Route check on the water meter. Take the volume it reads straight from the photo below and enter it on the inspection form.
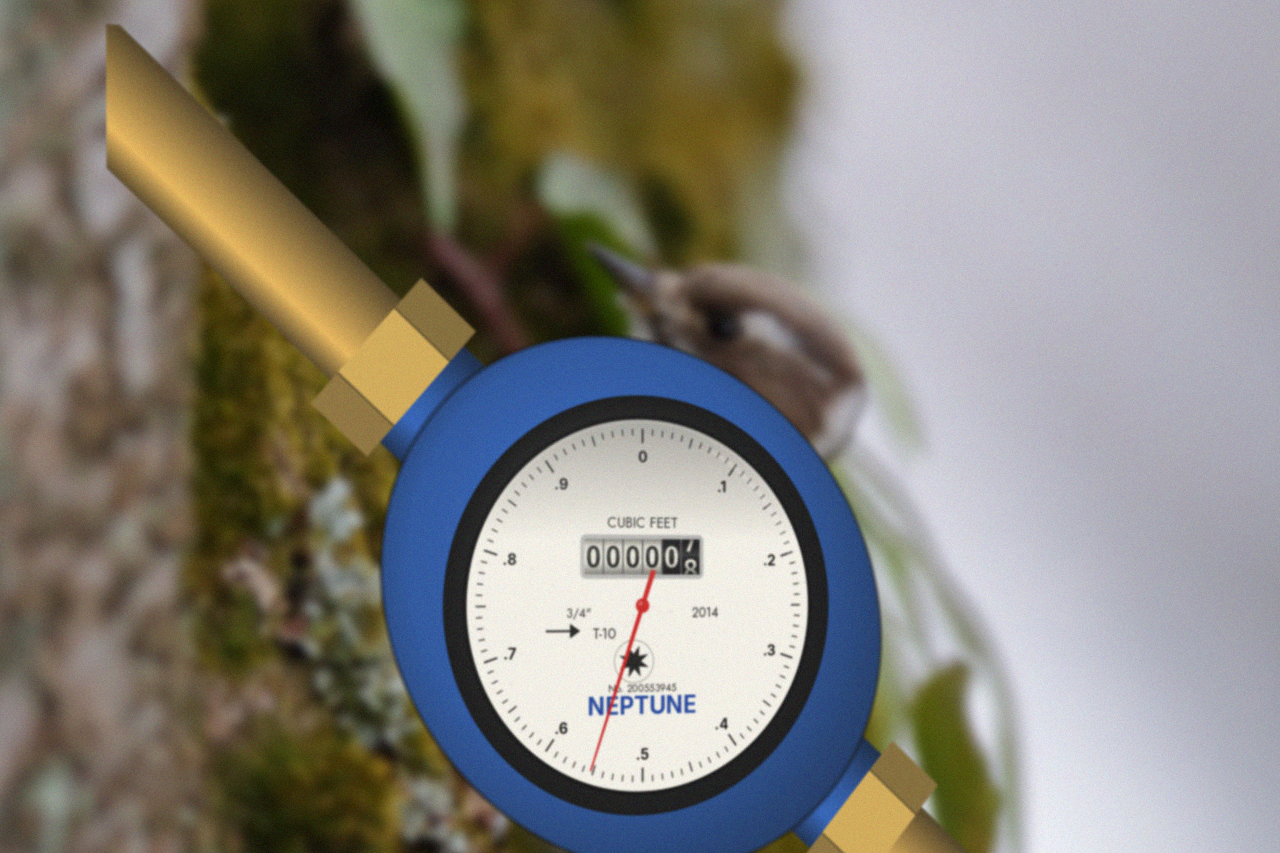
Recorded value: 7.55 ft³
